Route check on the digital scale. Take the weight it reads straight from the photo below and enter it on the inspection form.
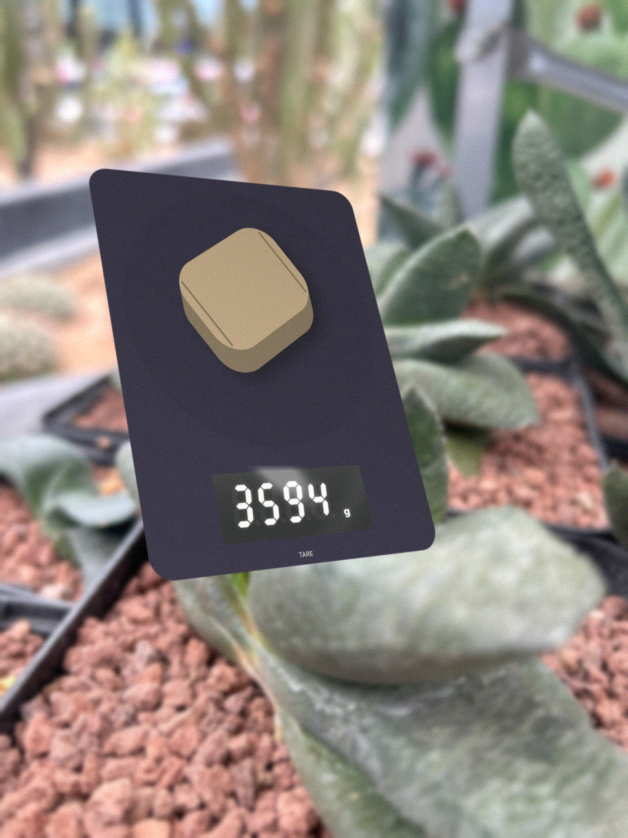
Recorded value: 3594 g
